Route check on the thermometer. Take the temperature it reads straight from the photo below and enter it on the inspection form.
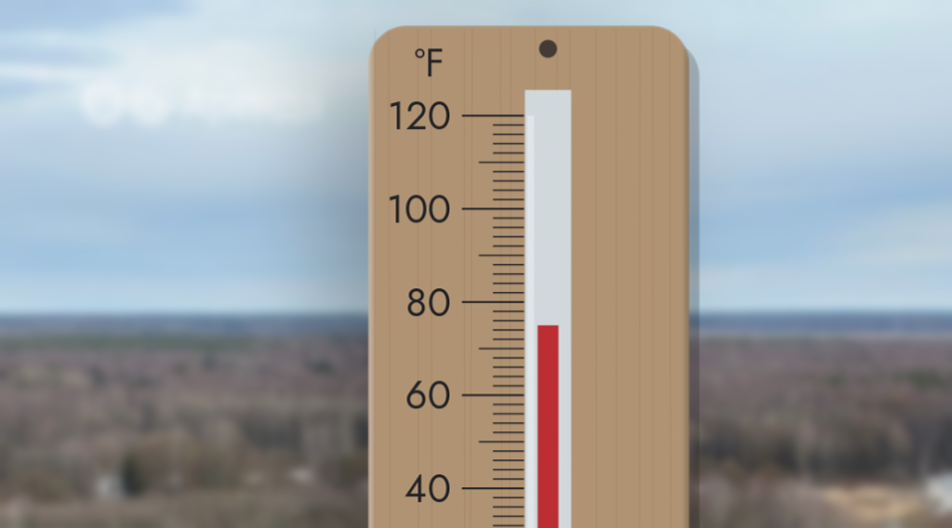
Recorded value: 75 °F
